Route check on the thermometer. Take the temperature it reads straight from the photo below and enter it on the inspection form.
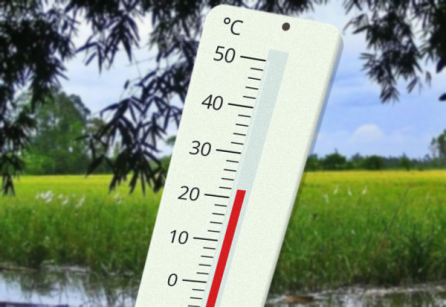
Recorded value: 22 °C
